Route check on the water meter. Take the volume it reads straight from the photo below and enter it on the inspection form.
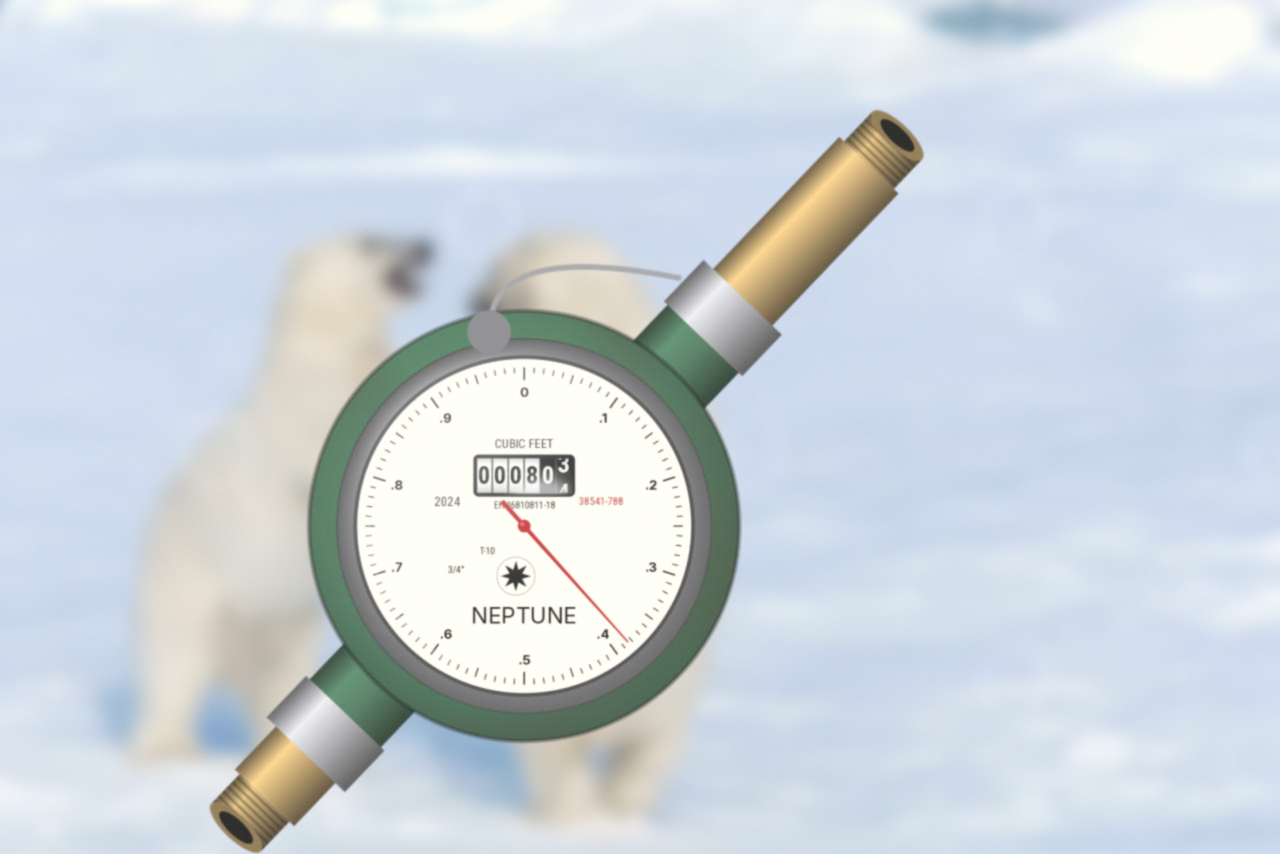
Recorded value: 803.38 ft³
